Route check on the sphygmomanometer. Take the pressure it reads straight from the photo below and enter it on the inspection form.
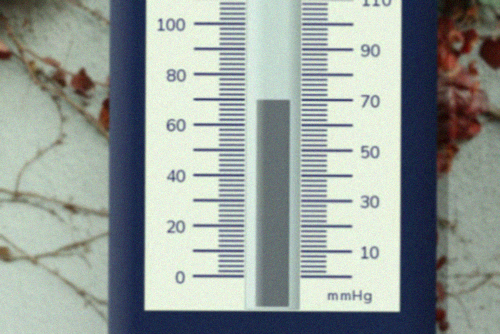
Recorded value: 70 mmHg
